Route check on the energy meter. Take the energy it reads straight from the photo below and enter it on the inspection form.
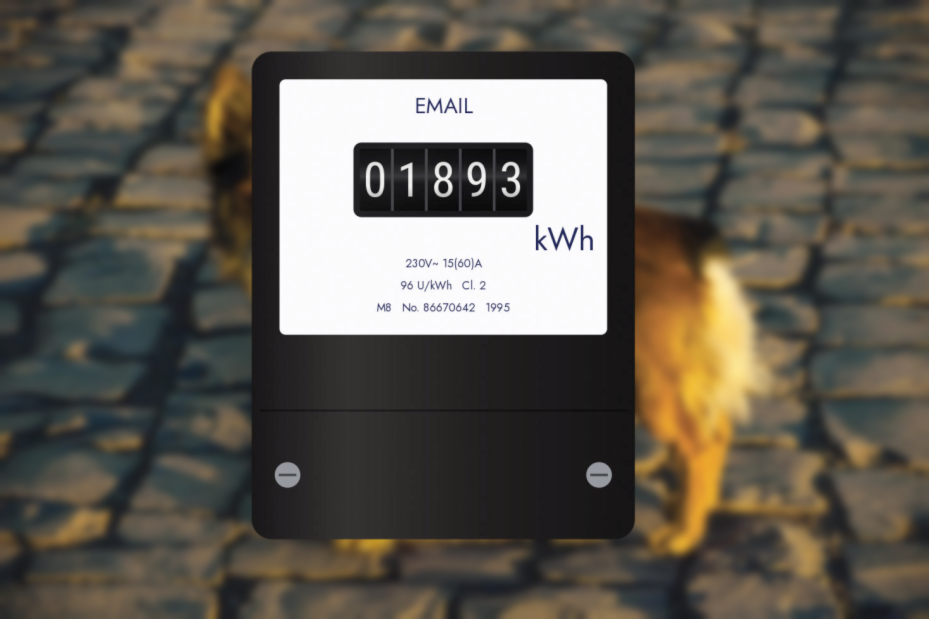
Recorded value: 1893 kWh
